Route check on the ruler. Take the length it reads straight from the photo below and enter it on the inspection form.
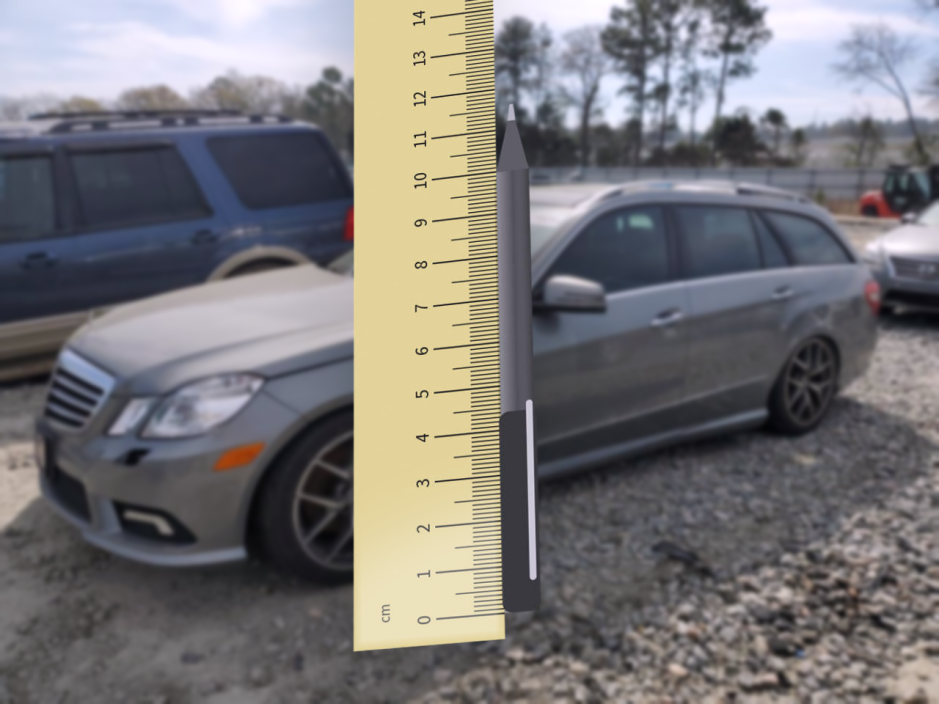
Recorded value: 11.6 cm
